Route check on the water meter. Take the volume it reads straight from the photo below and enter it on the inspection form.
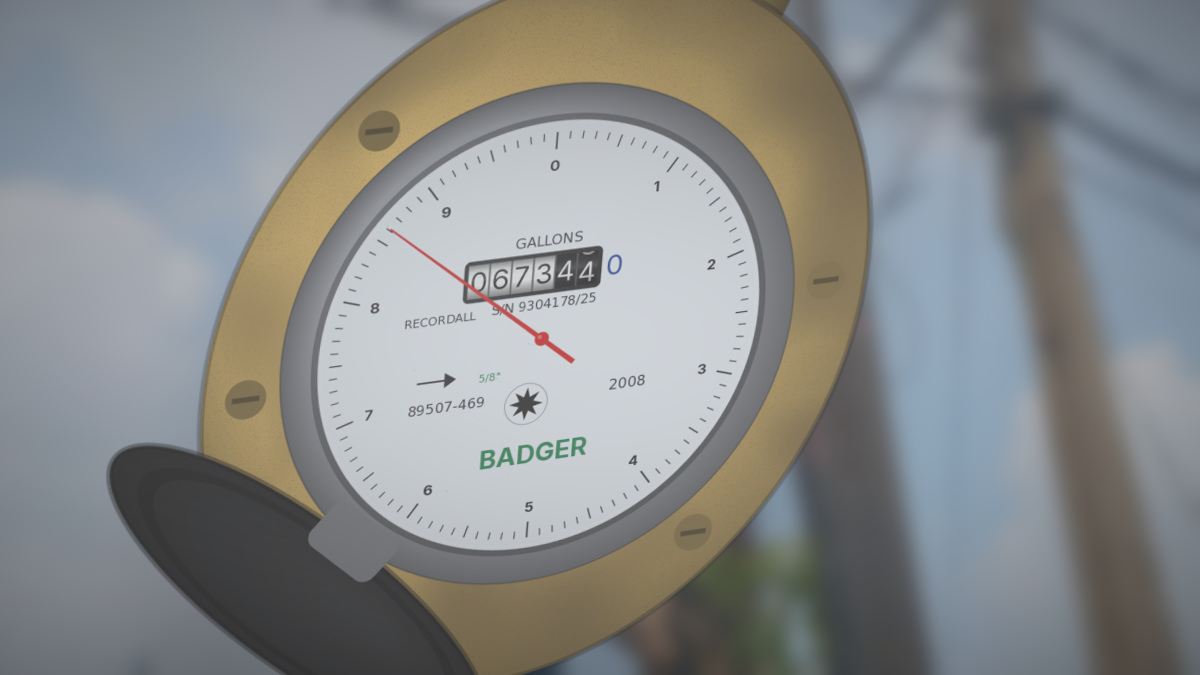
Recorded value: 673438.6 gal
